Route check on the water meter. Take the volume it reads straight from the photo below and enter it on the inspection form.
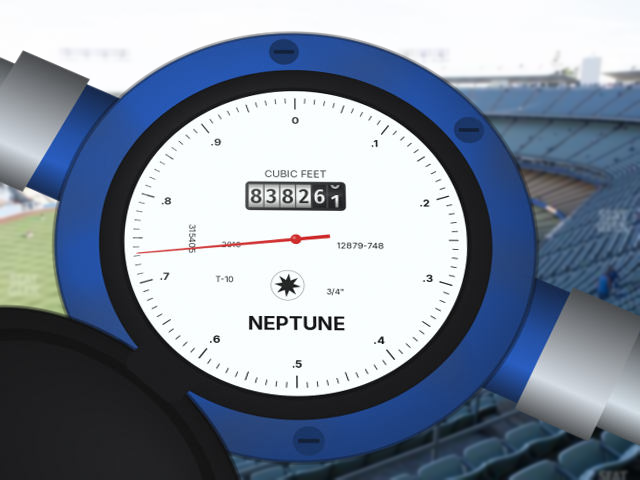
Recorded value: 838260.73 ft³
